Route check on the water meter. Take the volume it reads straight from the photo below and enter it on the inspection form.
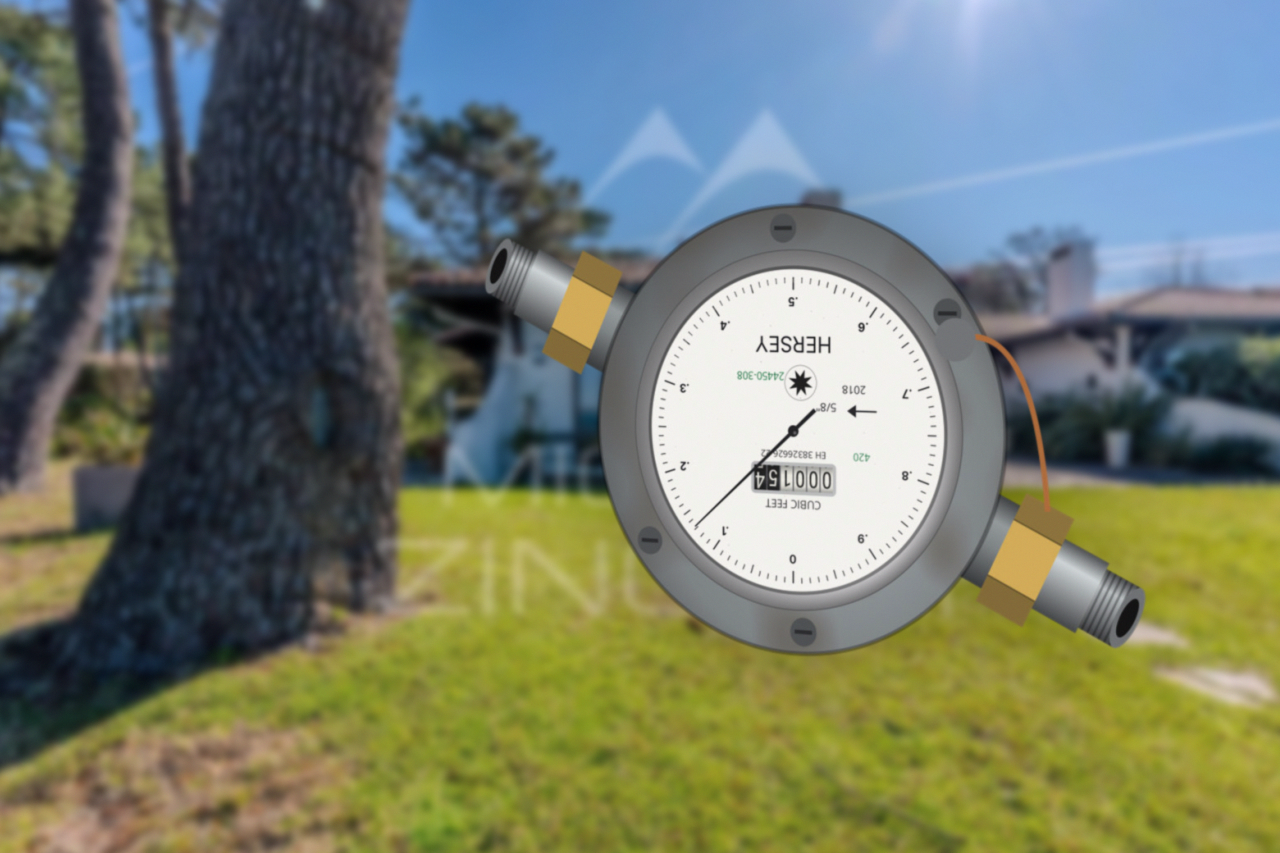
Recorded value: 154.13 ft³
